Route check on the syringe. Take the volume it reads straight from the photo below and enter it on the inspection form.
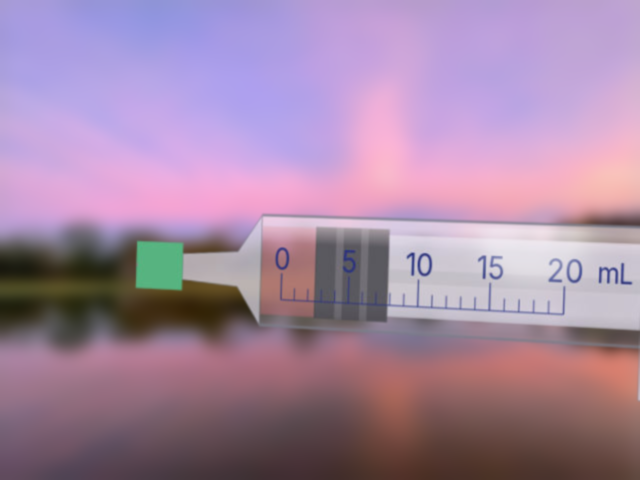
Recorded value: 2.5 mL
